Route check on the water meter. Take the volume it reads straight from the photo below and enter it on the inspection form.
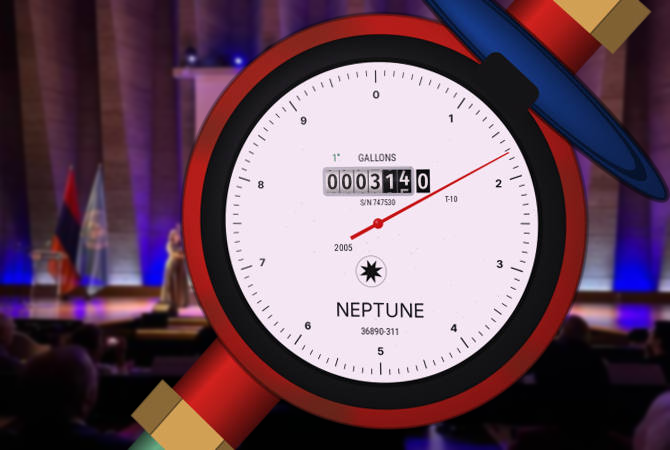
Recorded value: 3141.7 gal
